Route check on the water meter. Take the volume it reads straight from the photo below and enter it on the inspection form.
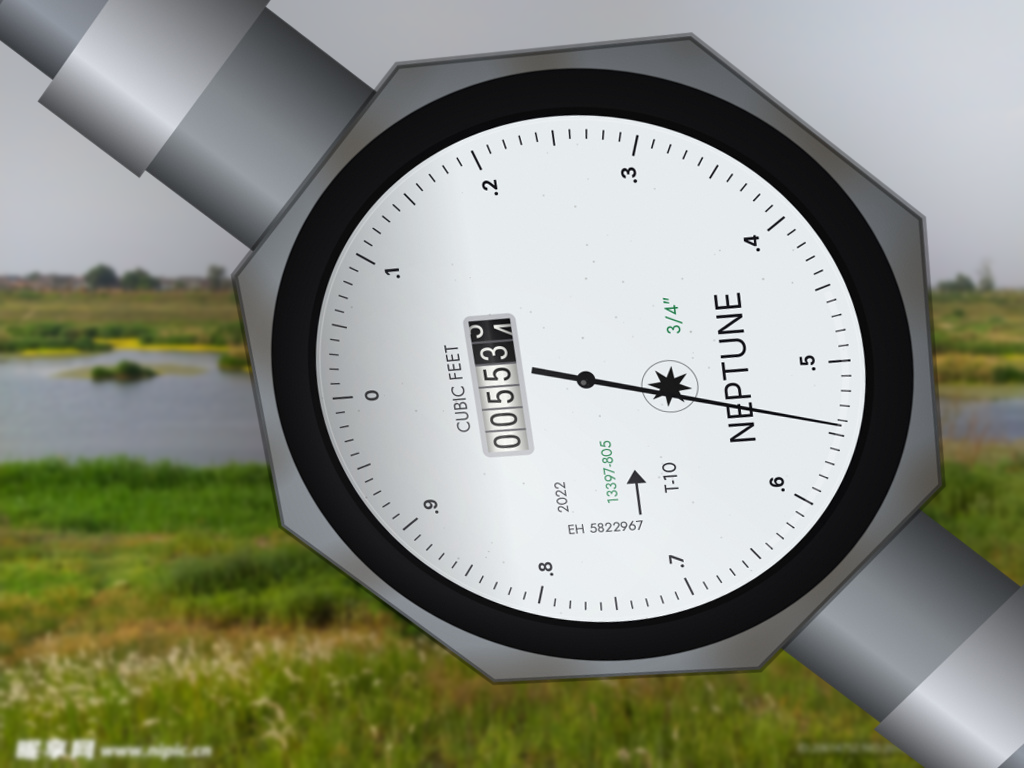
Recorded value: 5533.54 ft³
